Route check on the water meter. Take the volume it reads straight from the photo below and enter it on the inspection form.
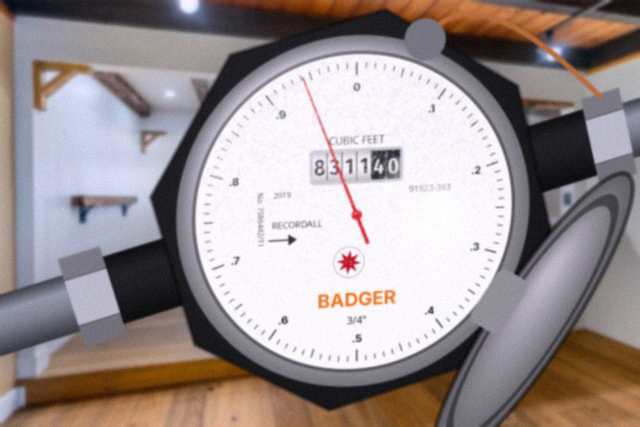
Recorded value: 831139.94 ft³
